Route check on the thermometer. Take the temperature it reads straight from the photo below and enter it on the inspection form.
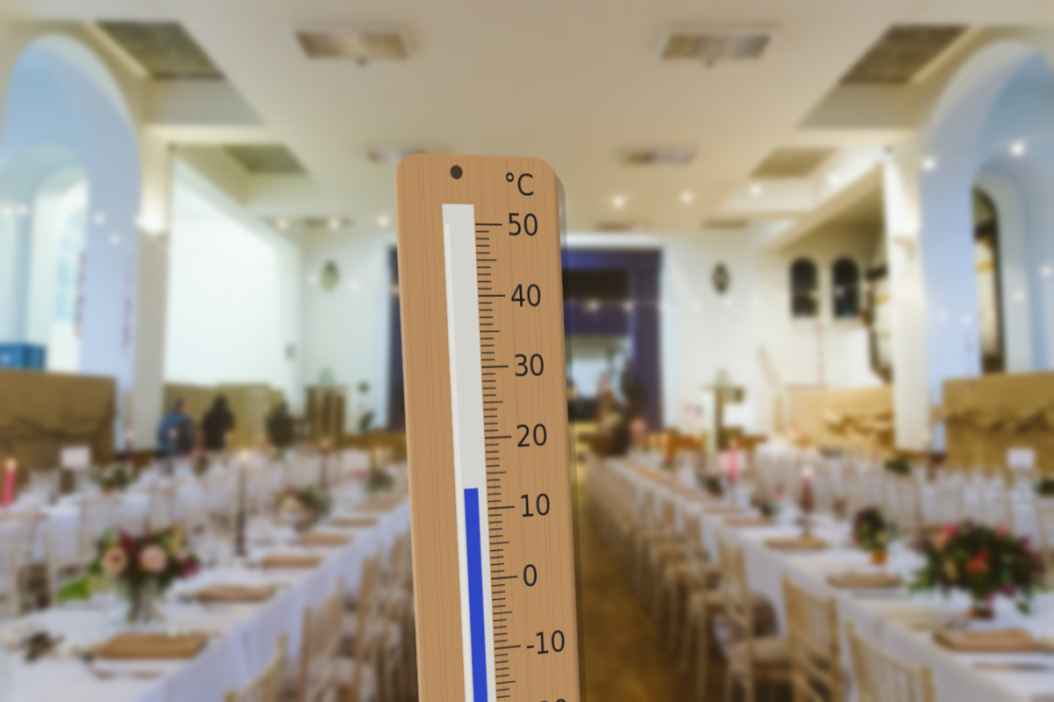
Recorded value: 13 °C
